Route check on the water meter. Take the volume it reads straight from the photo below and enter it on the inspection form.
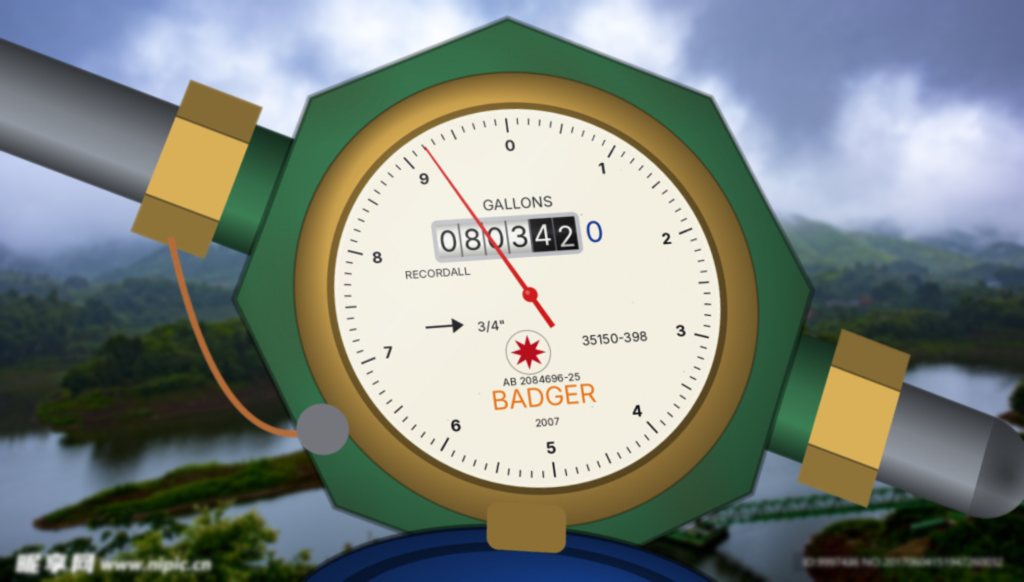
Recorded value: 803419.2 gal
